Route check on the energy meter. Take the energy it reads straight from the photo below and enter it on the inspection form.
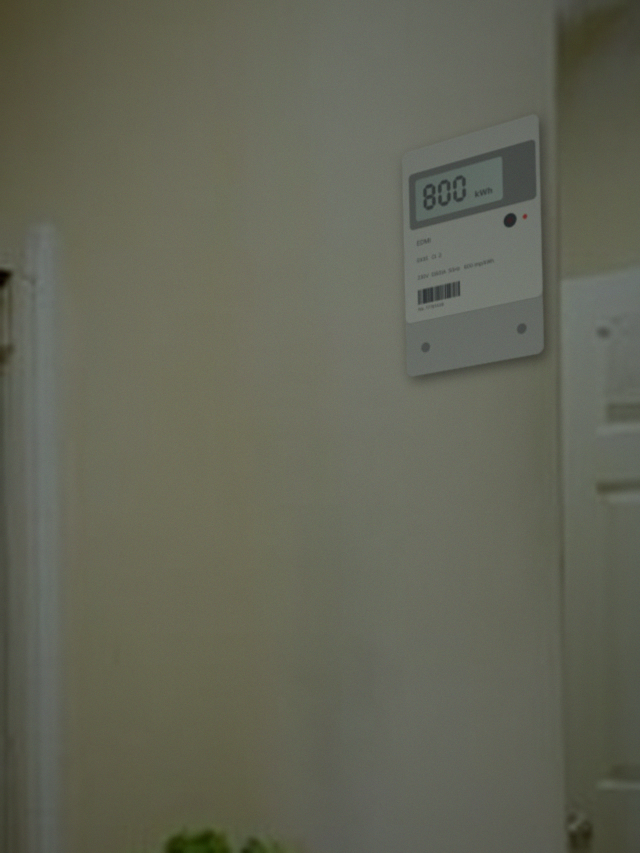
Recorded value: 800 kWh
